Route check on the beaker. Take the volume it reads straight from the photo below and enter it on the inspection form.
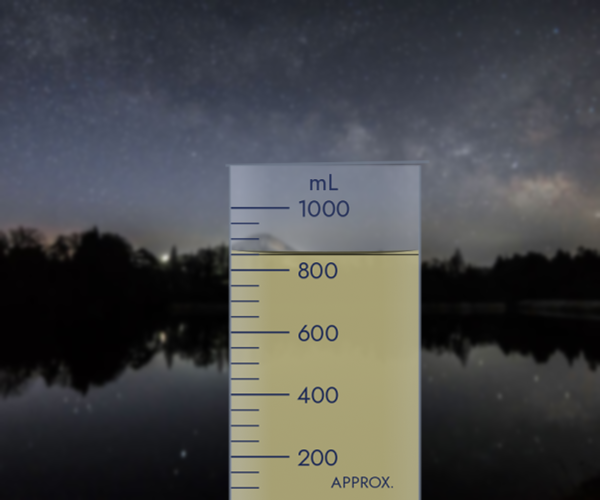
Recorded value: 850 mL
